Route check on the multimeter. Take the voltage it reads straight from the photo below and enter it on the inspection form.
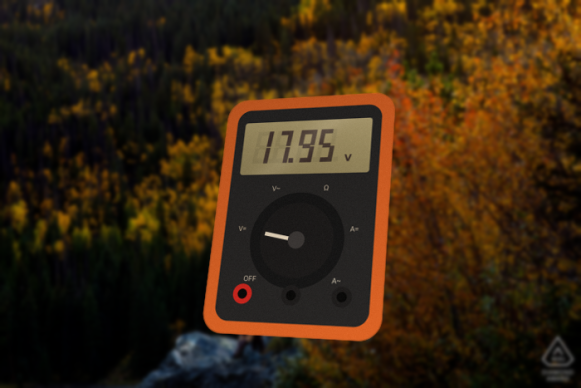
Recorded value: 17.95 V
